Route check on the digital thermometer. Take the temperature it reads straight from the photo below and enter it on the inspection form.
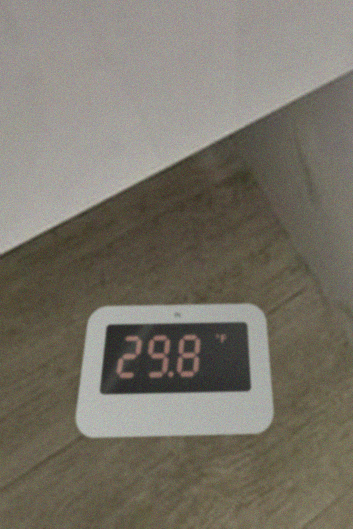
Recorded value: 29.8 °F
